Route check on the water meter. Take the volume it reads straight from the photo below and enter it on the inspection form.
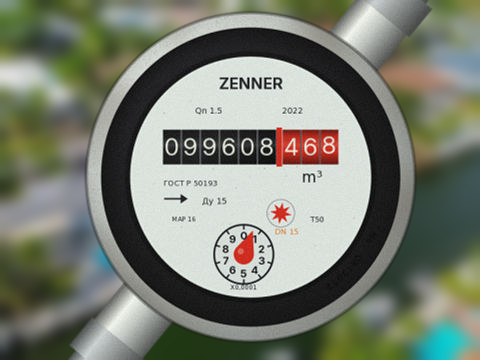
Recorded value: 99608.4680 m³
